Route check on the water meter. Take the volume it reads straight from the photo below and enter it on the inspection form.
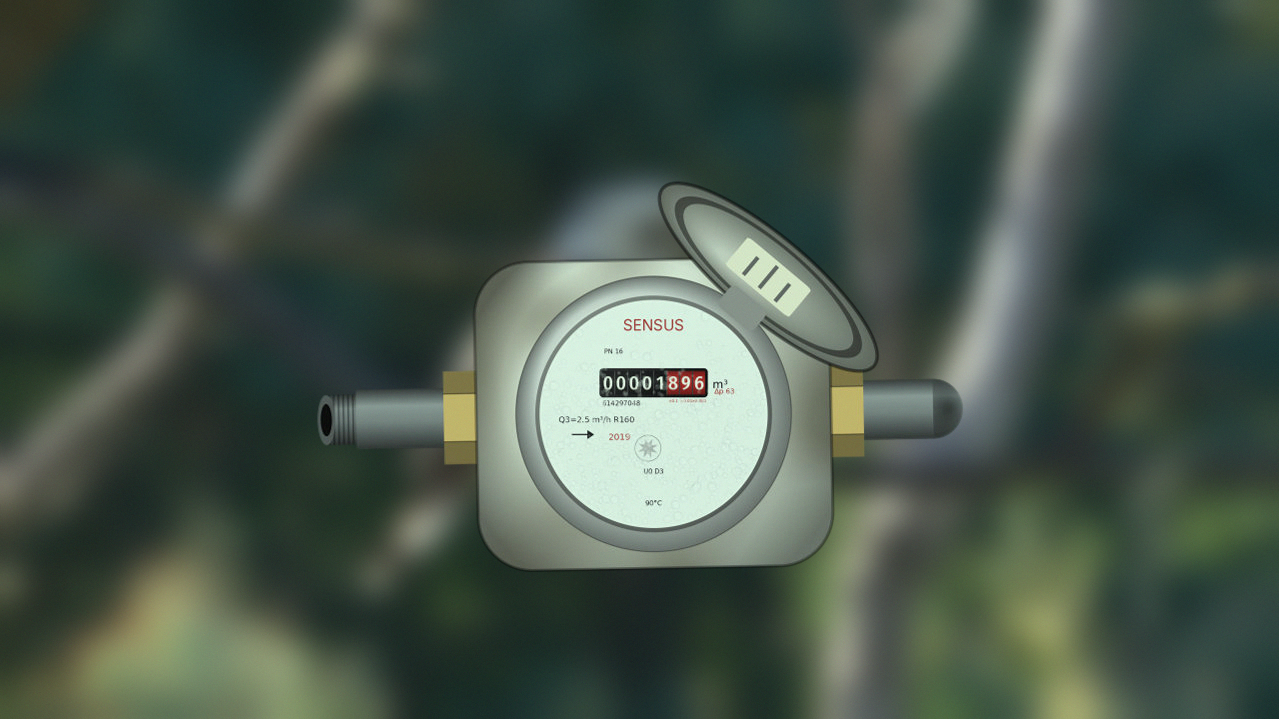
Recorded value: 1.896 m³
